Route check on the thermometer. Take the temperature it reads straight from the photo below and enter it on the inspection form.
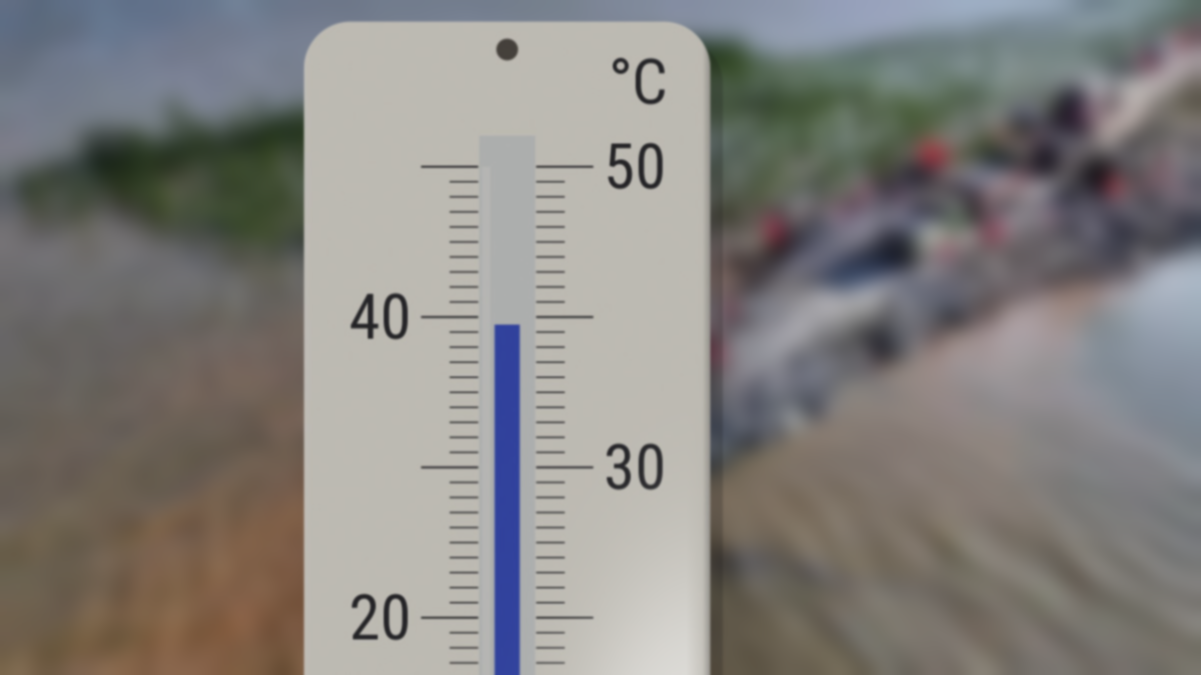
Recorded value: 39.5 °C
